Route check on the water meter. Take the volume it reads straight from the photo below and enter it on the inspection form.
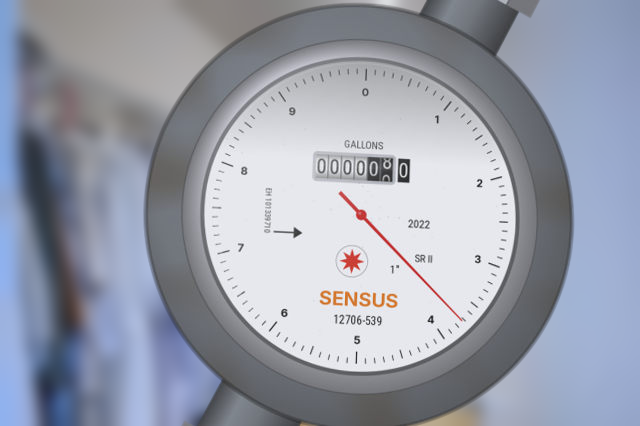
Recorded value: 83.7 gal
